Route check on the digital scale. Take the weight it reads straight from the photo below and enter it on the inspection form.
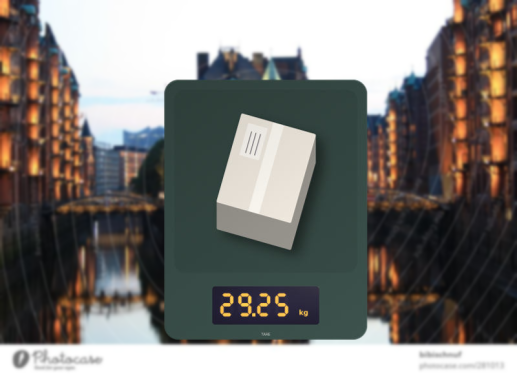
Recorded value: 29.25 kg
